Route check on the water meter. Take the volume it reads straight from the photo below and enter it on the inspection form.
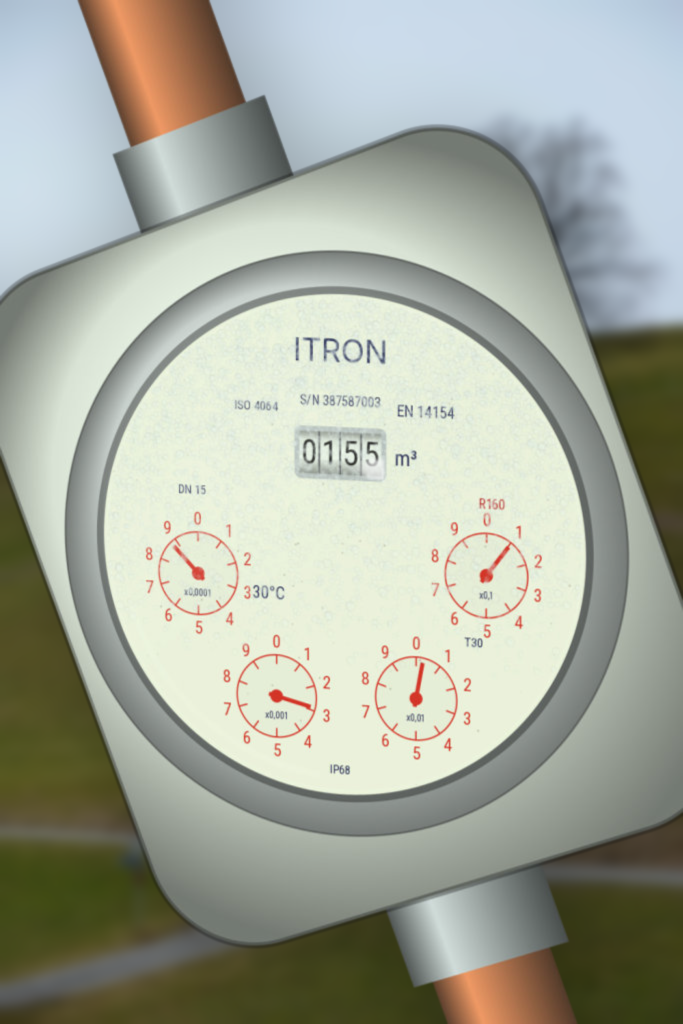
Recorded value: 155.1028 m³
